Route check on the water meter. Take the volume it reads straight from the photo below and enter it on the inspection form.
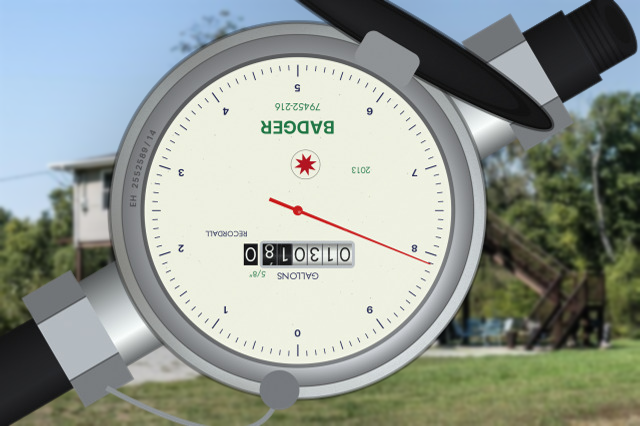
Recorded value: 130178.1 gal
